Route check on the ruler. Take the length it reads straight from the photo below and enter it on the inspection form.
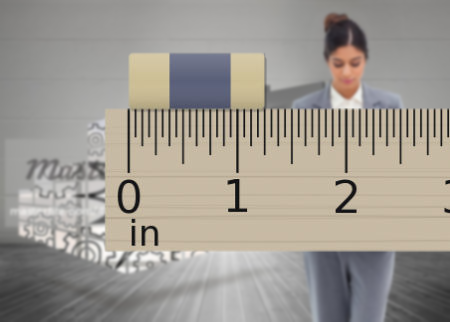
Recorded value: 1.25 in
